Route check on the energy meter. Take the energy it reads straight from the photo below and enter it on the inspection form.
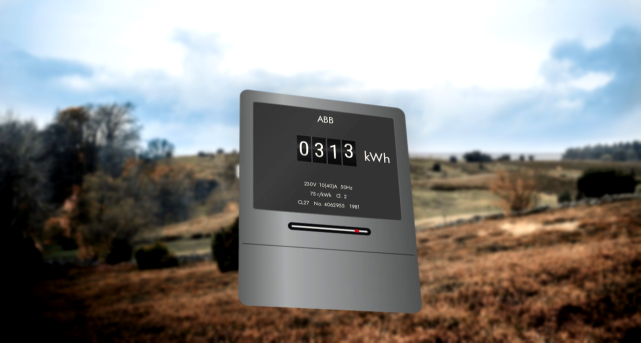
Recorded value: 313 kWh
